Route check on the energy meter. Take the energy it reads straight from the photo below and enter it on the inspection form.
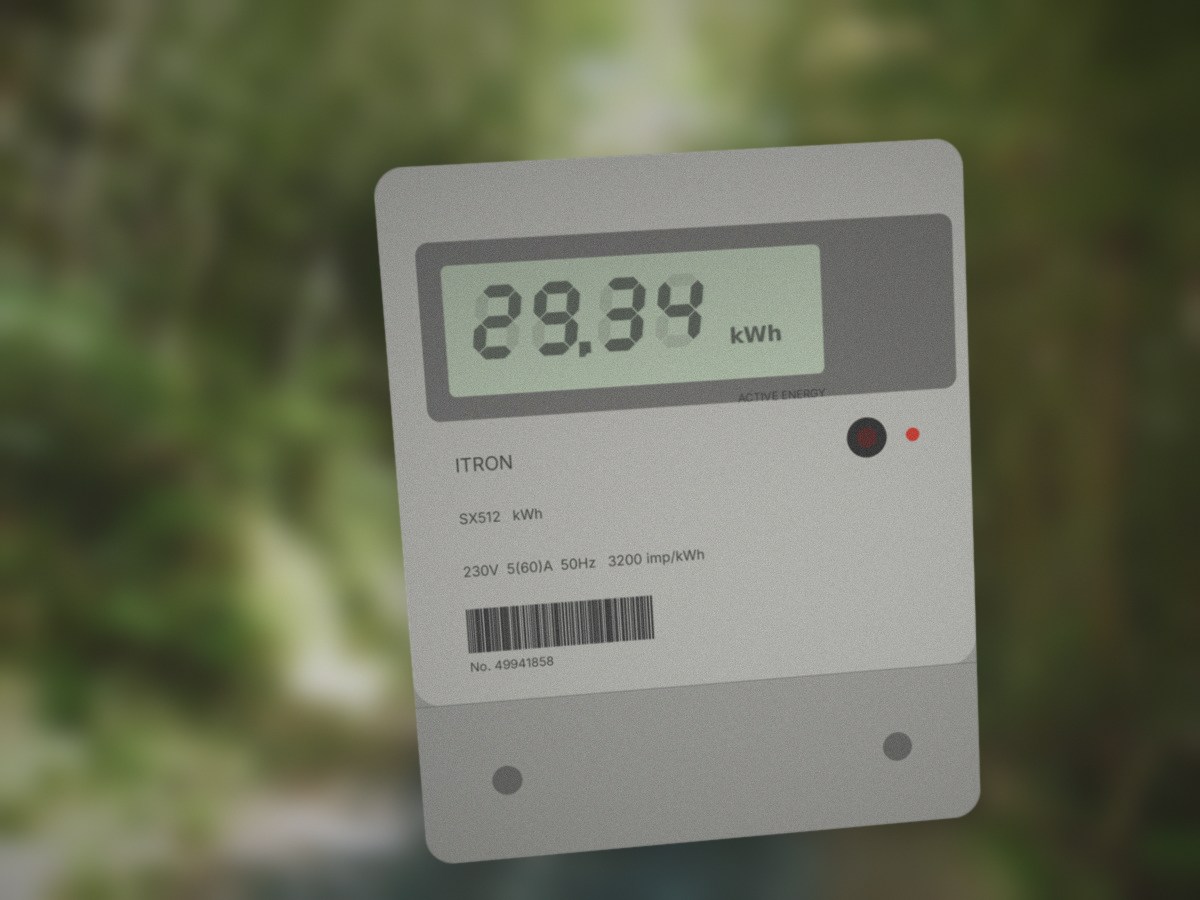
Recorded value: 29.34 kWh
